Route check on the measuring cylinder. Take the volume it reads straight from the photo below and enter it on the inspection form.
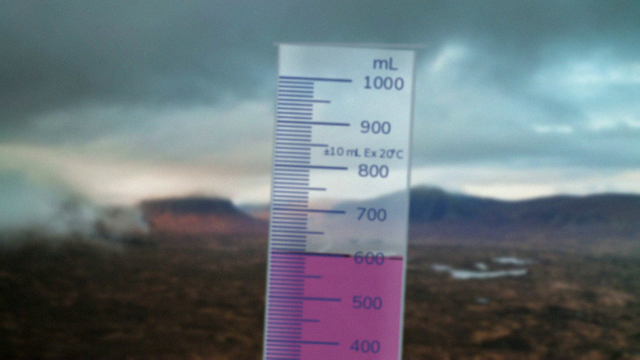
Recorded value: 600 mL
